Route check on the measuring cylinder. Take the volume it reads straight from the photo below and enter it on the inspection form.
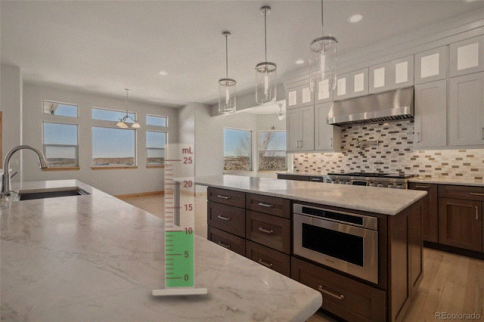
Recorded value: 10 mL
